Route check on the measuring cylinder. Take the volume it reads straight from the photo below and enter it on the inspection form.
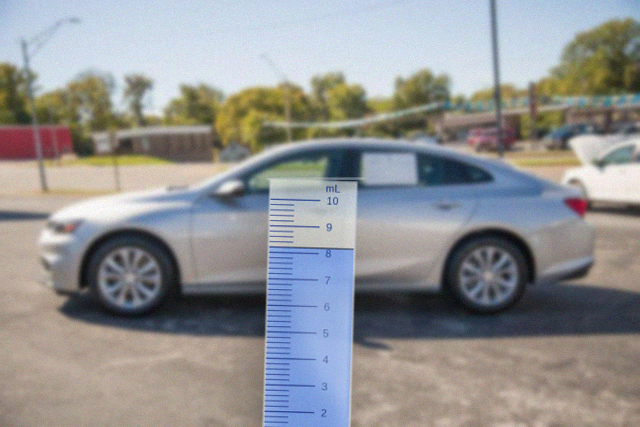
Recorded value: 8.2 mL
